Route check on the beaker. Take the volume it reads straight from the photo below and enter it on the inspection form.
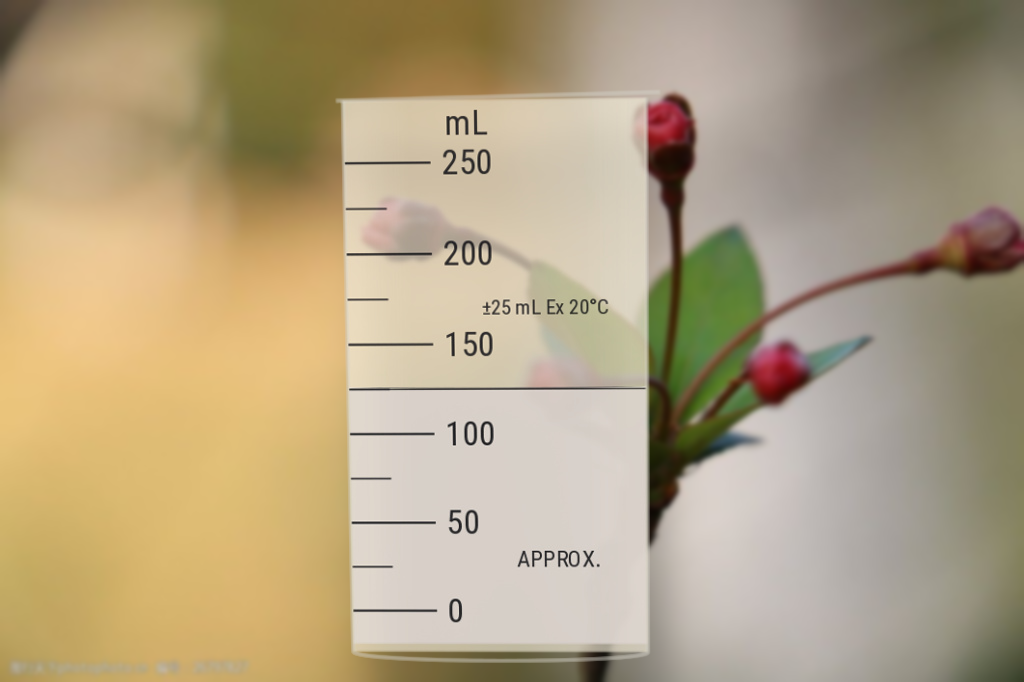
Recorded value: 125 mL
